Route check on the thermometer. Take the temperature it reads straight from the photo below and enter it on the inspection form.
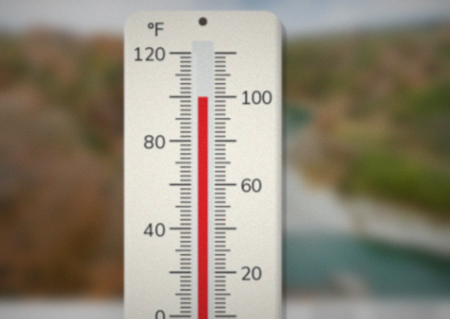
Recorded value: 100 °F
